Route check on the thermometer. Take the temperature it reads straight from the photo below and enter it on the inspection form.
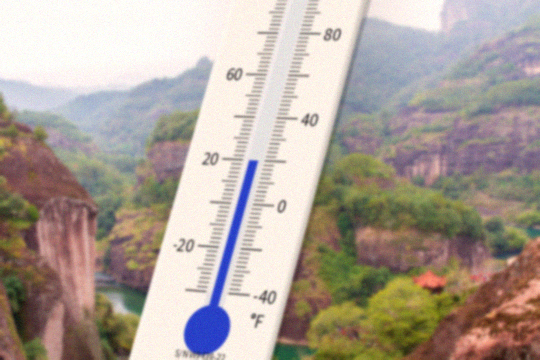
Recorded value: 20 °F
